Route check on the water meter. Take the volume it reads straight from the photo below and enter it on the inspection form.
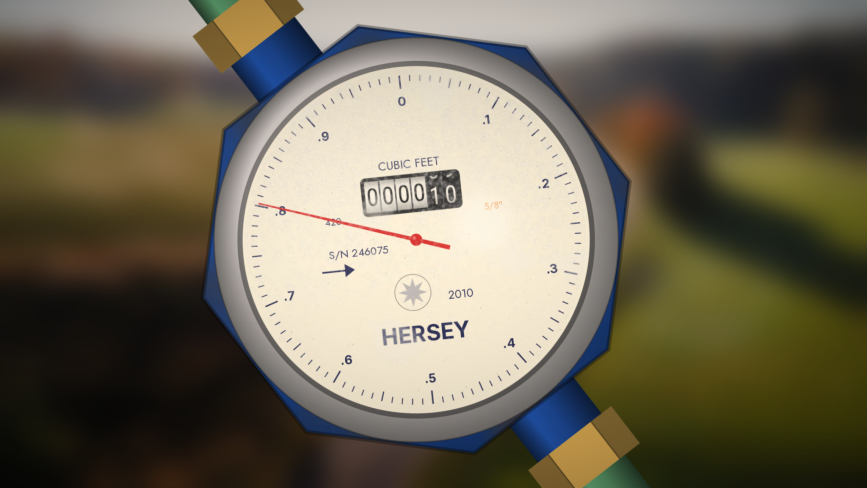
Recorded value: 9.80 ft³
